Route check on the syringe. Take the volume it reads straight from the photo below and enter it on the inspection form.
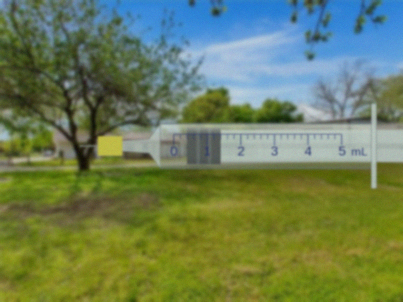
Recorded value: 0.4 mL
